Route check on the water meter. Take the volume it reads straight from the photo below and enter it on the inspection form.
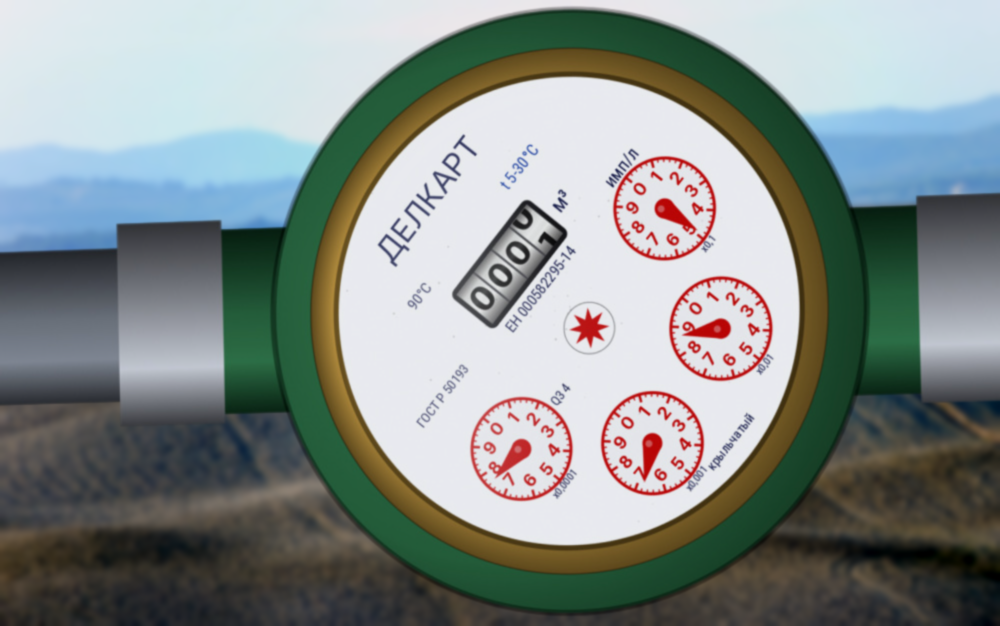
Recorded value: 0.4867 m³
